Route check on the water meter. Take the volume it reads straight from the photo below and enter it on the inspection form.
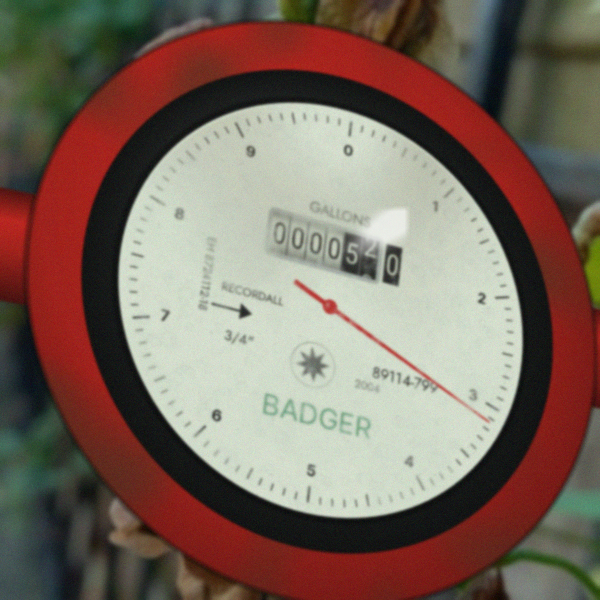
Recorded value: 523.1 gal
